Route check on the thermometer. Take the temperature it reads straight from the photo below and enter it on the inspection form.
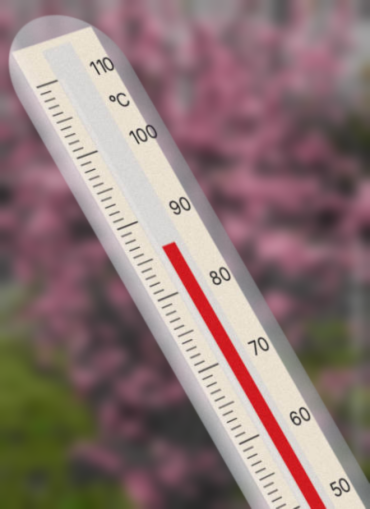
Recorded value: 86 °C
